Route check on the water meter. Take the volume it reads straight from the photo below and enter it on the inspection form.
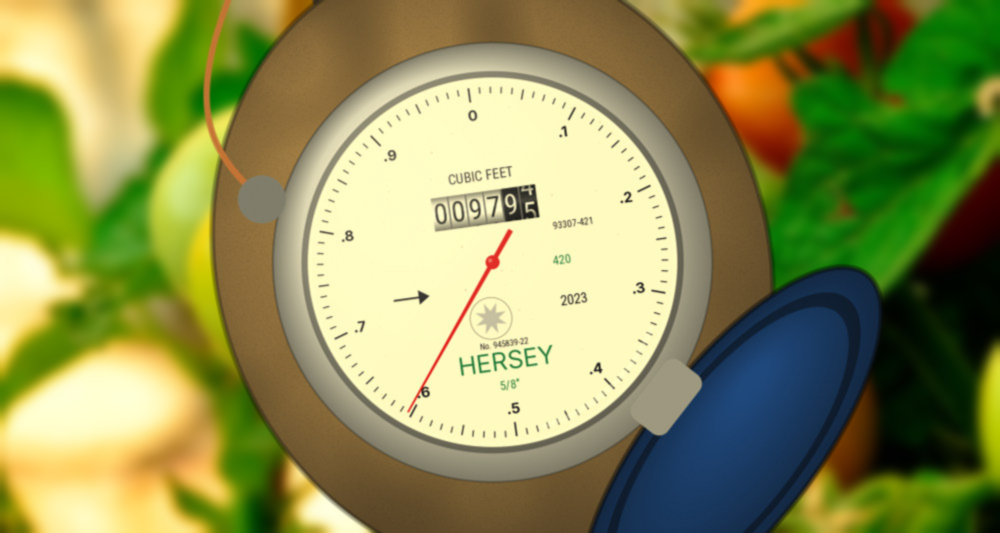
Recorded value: 9794.60 ft³
